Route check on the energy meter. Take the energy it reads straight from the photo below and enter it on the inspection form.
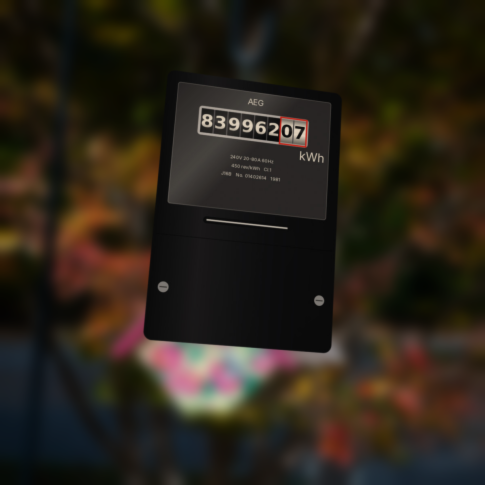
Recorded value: 839962.07 kWh
